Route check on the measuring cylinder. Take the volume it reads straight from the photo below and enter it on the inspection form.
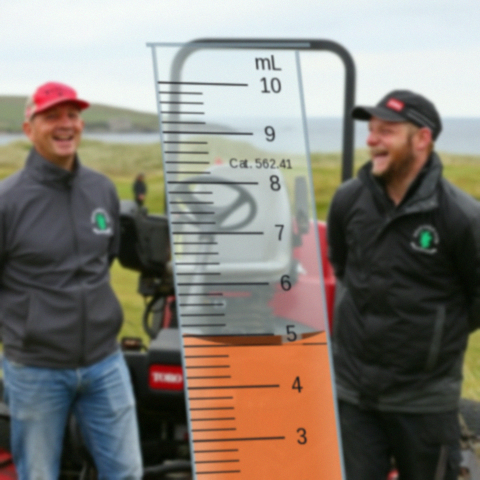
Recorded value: 4.8 mL
